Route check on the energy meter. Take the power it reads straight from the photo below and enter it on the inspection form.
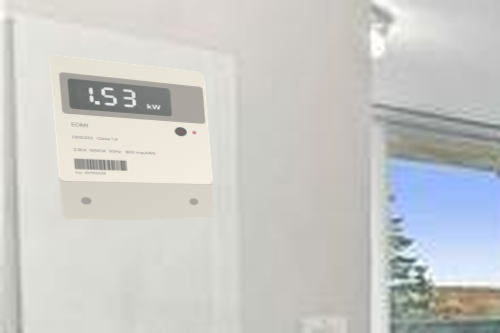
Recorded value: 1.53 kW
